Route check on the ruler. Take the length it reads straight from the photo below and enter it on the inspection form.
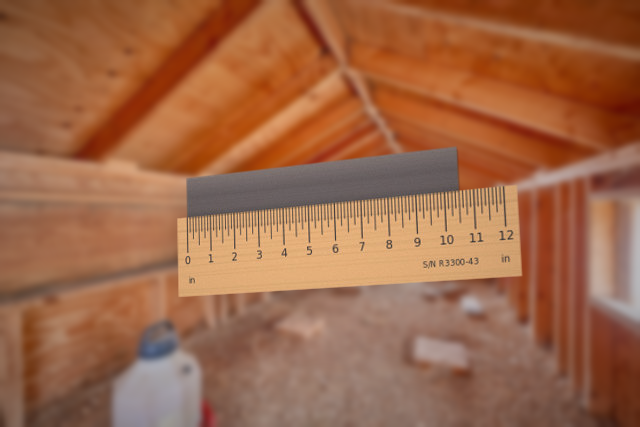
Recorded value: 10.5 in
